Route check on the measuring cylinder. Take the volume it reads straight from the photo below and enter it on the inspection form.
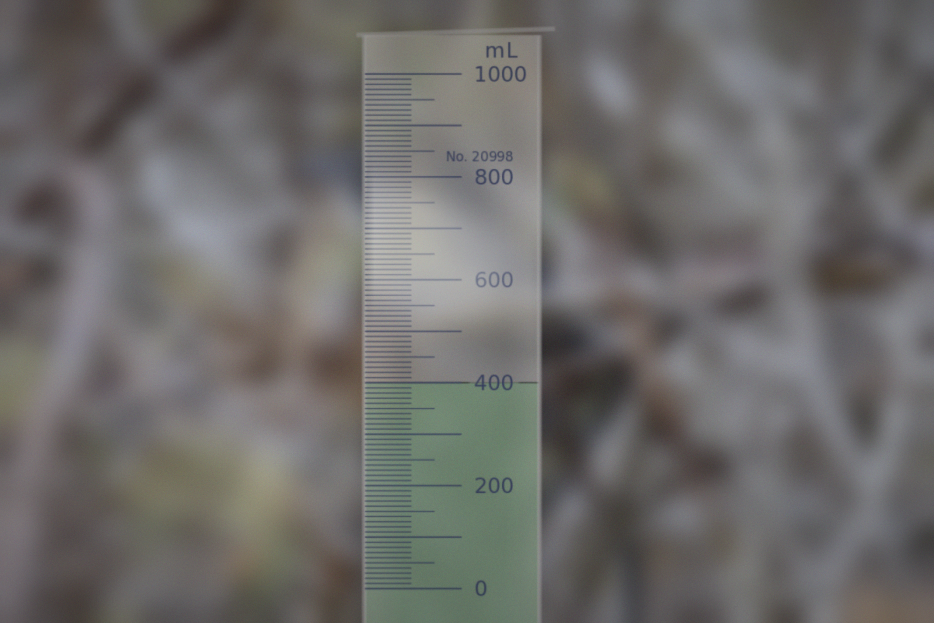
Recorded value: 400 mL
